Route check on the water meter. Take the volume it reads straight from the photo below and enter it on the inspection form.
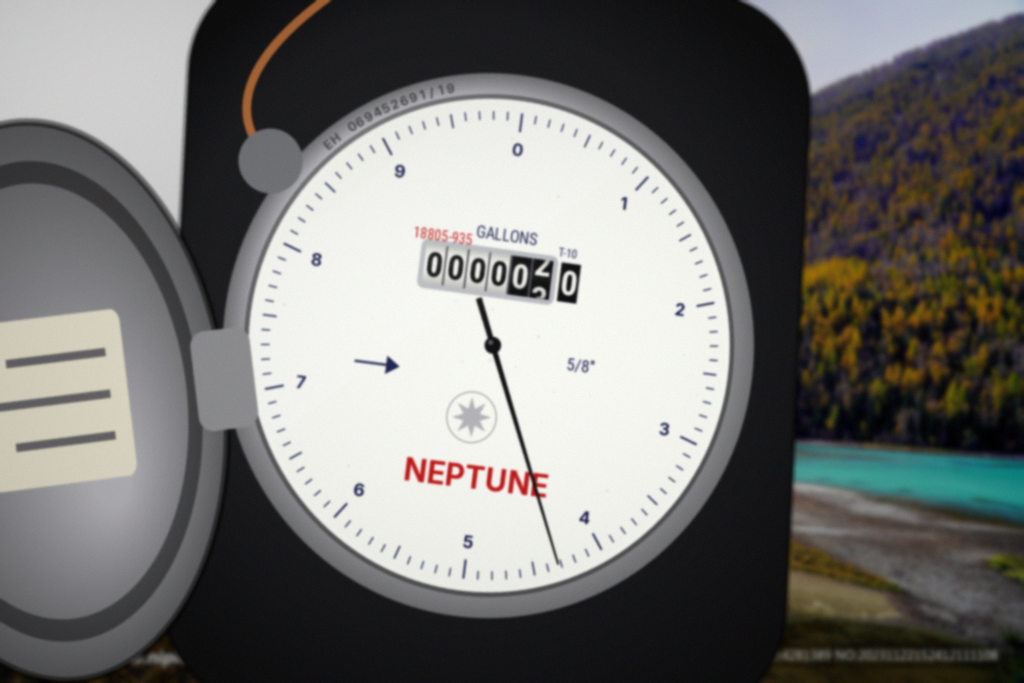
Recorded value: 24.3 gal
